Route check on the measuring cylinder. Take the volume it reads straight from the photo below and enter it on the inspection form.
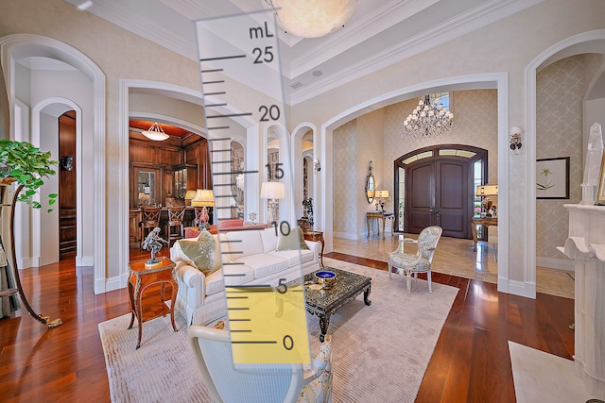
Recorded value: 4.5 mL
